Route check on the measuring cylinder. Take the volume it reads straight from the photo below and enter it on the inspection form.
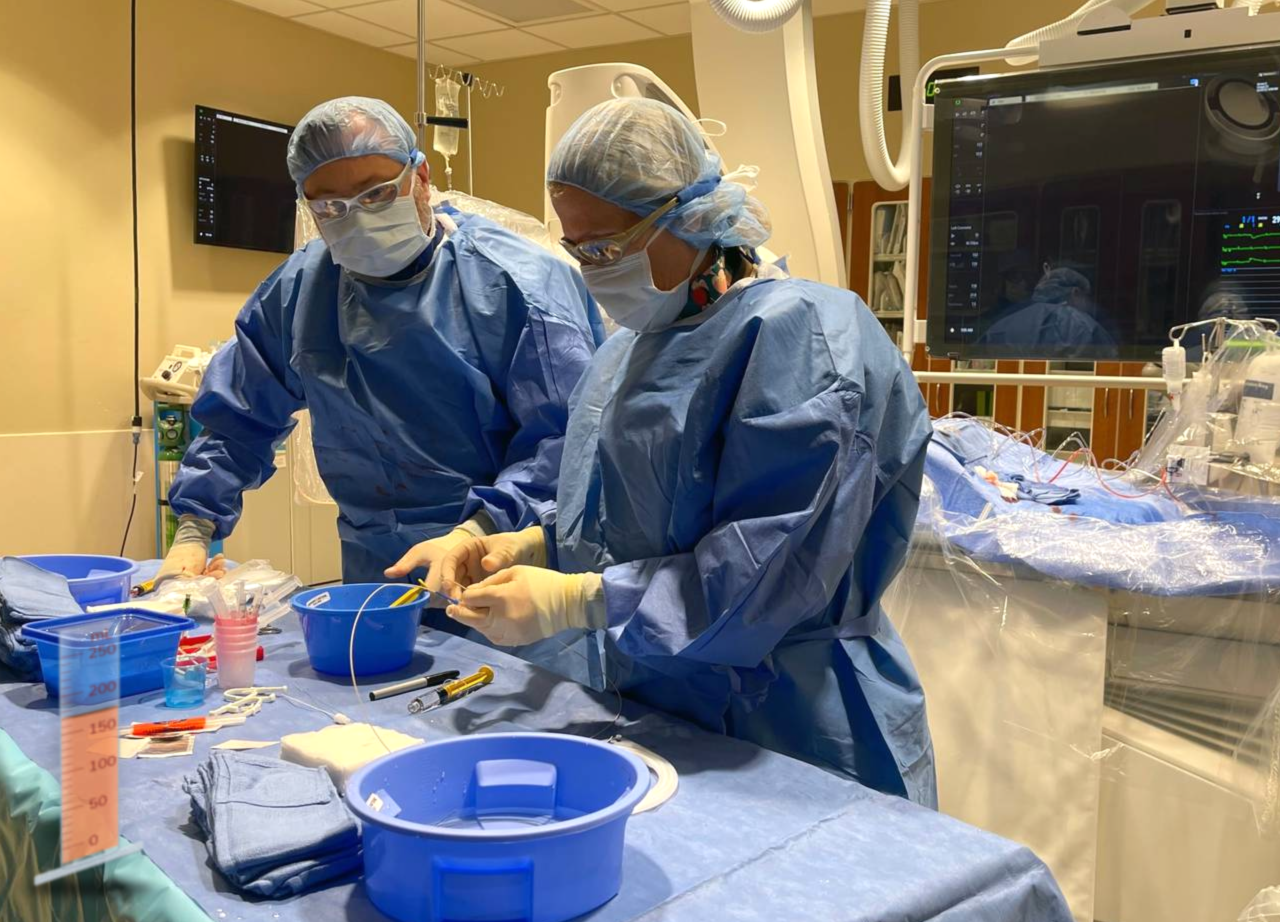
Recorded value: 170 mL
